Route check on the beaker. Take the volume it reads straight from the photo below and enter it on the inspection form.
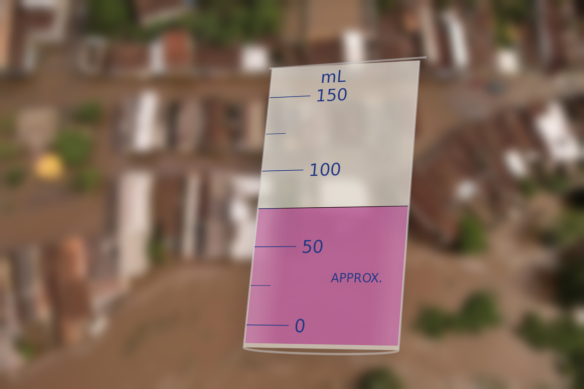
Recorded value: 75 mL
